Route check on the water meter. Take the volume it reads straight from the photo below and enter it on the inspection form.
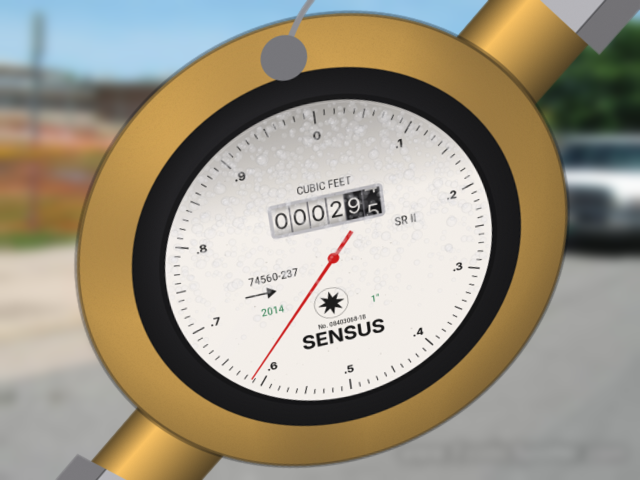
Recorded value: 294.61 ft³
